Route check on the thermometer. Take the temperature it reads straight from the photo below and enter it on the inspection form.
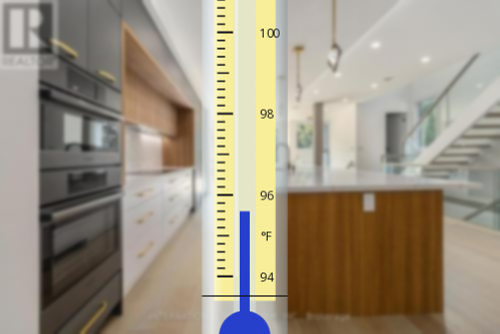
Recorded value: 95.6 °F
